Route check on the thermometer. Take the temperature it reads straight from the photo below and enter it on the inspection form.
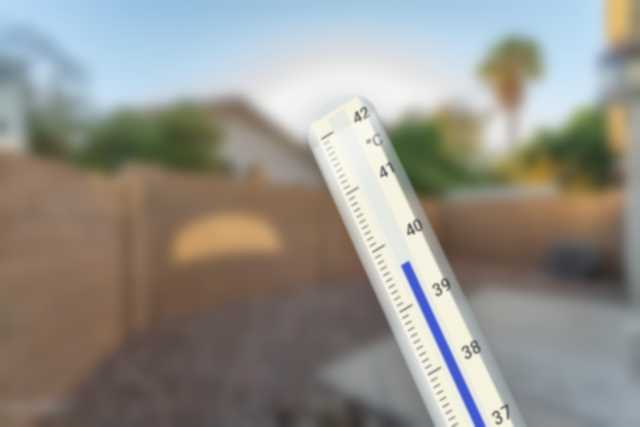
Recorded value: 39.6 °C
